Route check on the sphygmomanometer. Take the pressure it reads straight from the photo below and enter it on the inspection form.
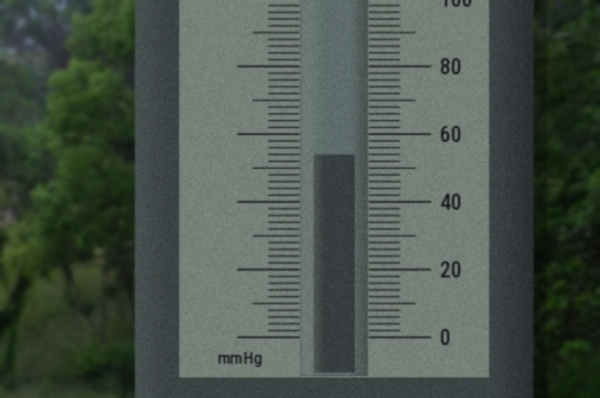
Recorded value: 54 mmHg
